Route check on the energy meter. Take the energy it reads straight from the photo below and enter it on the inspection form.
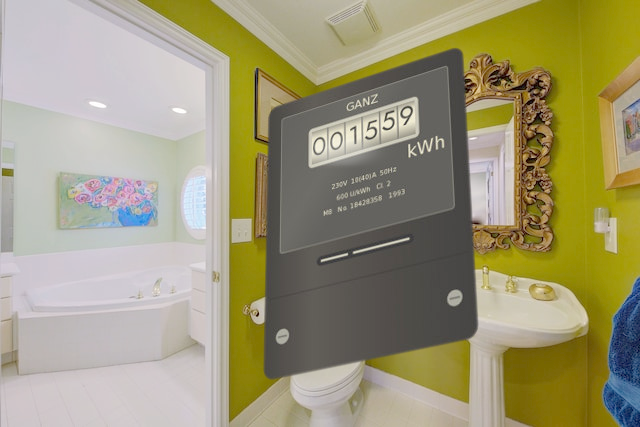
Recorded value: 1559 kWh
